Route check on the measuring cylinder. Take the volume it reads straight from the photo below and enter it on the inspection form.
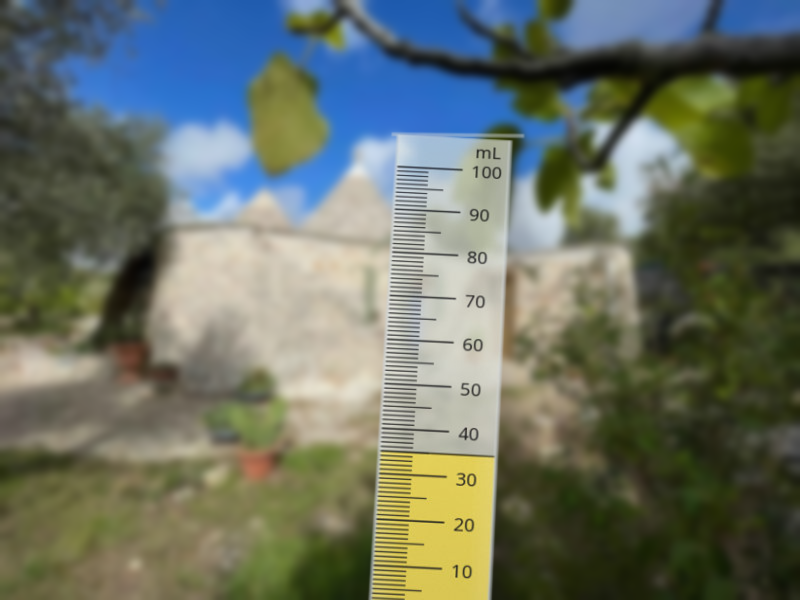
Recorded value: 35 mL
